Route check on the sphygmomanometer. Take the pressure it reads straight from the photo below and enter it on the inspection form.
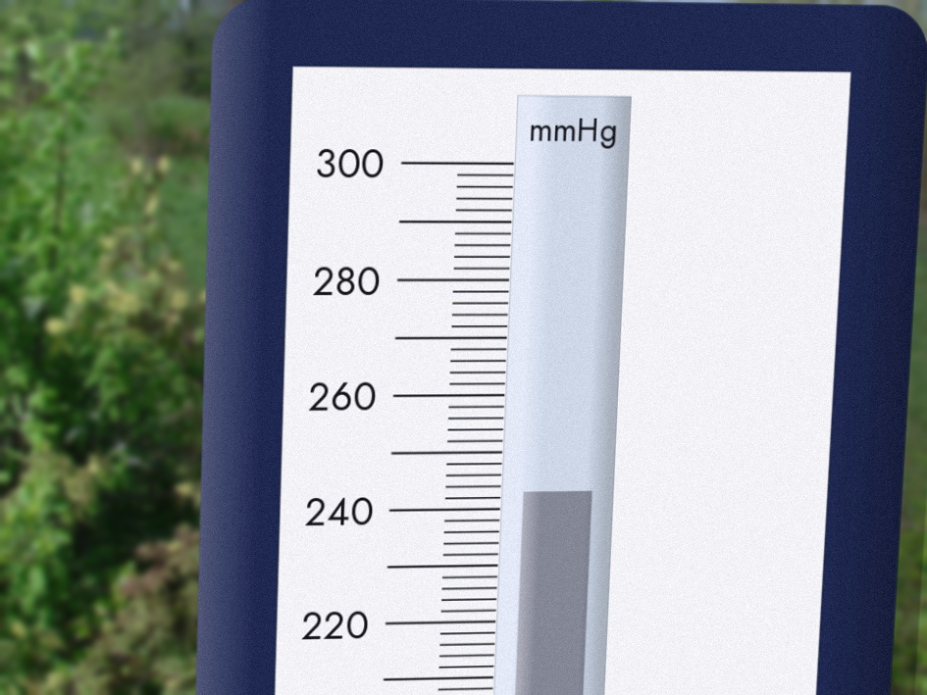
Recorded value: 243 mmHg
